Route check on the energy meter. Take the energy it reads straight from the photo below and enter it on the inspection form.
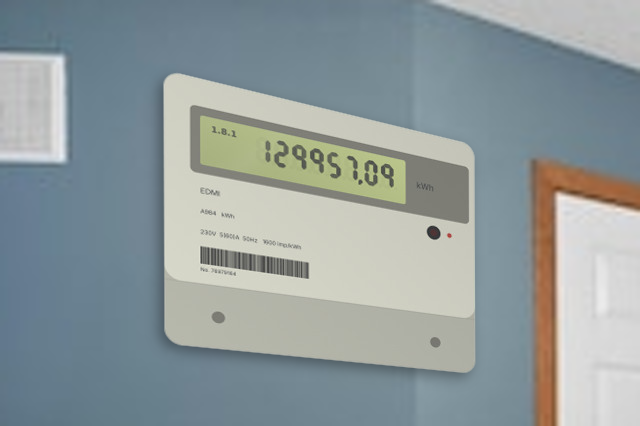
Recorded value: 129957.09 kWh
